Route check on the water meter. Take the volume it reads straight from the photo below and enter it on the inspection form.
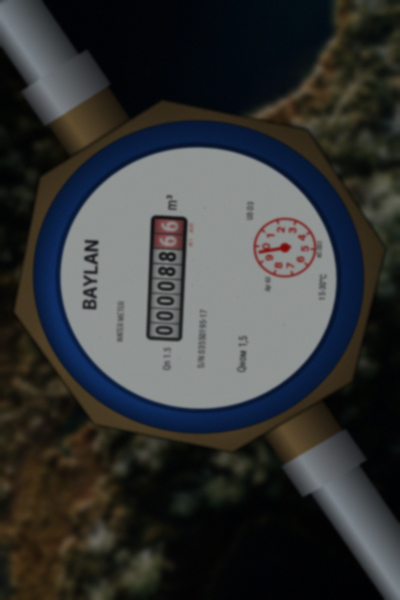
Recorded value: 88.659 m³
